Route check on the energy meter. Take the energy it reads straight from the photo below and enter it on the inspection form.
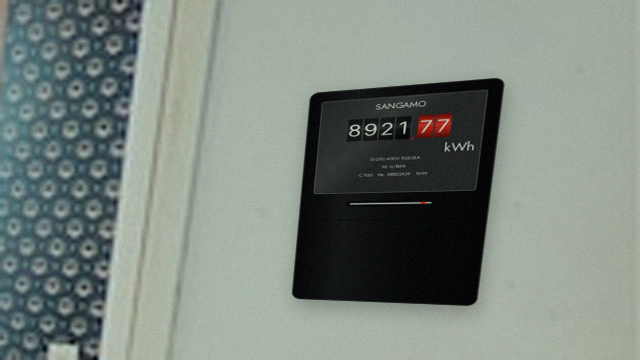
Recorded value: 8921.77 kWh
